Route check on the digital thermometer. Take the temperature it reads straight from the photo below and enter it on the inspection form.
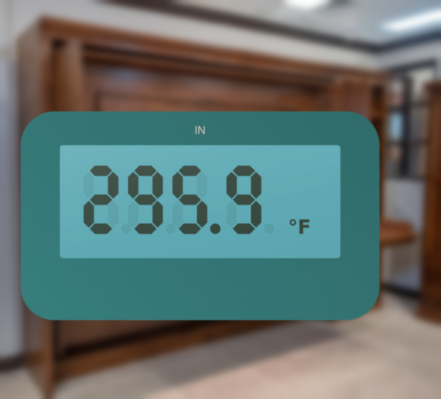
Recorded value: 295.9 °F
